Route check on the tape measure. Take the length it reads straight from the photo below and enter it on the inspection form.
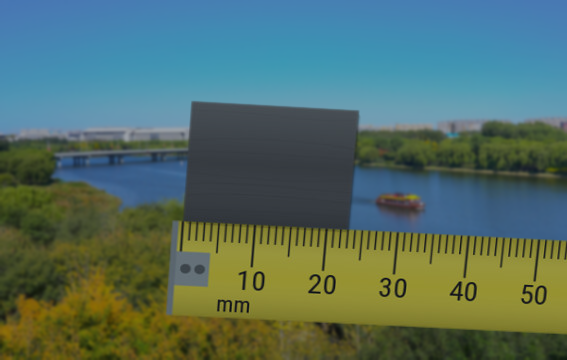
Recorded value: 23 mm
